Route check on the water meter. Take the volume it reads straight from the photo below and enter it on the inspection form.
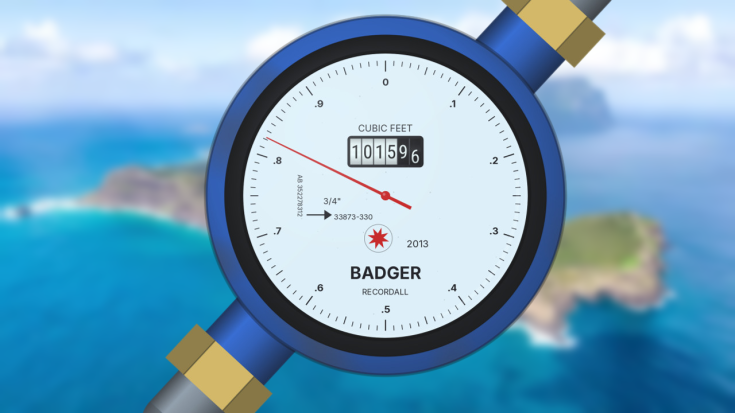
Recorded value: 101595.82 ft³
